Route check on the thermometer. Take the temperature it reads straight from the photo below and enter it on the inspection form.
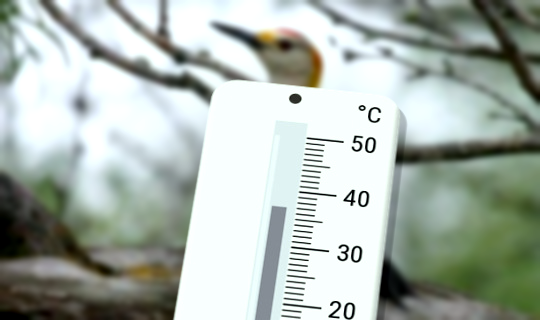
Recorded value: 37 °C
